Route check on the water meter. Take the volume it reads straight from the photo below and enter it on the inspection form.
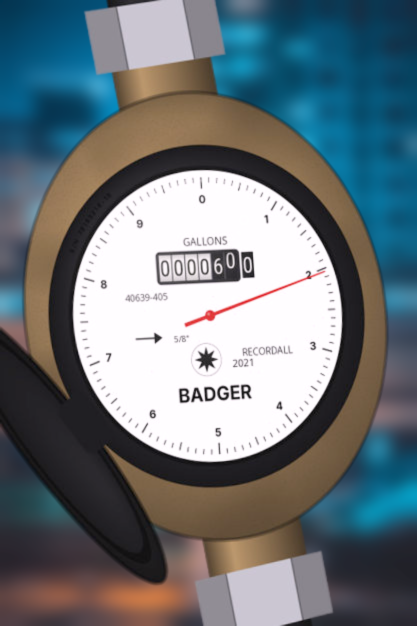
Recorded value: 602.0 gal
